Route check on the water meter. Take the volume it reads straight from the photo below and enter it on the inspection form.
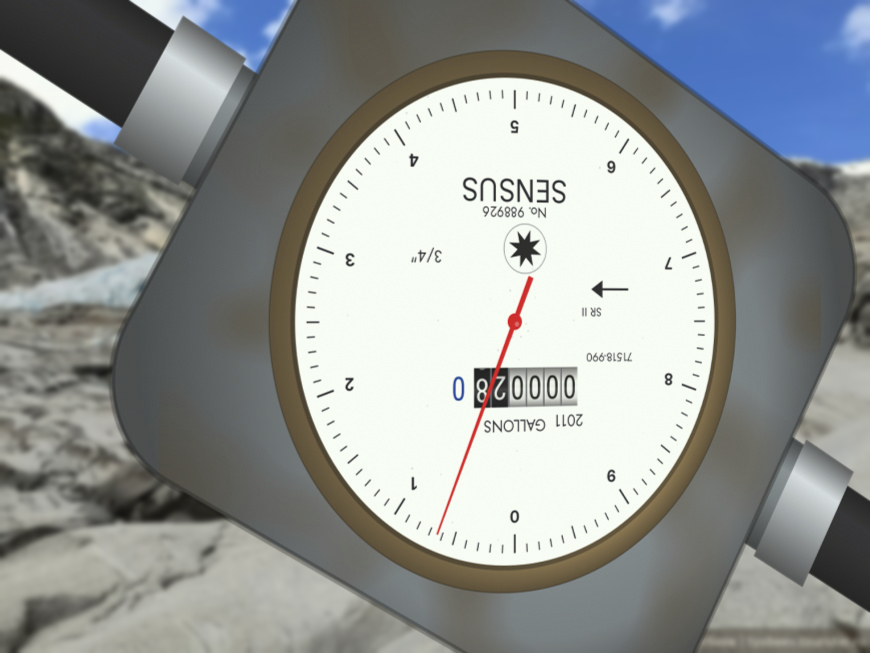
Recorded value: 280.6 gal
